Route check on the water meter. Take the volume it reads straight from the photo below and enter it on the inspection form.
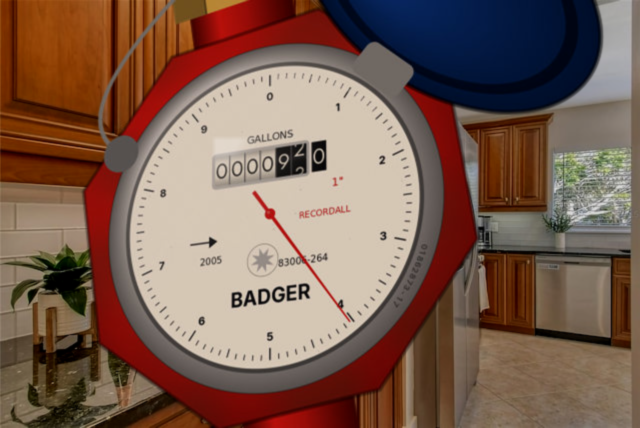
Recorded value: 924.0 gal
